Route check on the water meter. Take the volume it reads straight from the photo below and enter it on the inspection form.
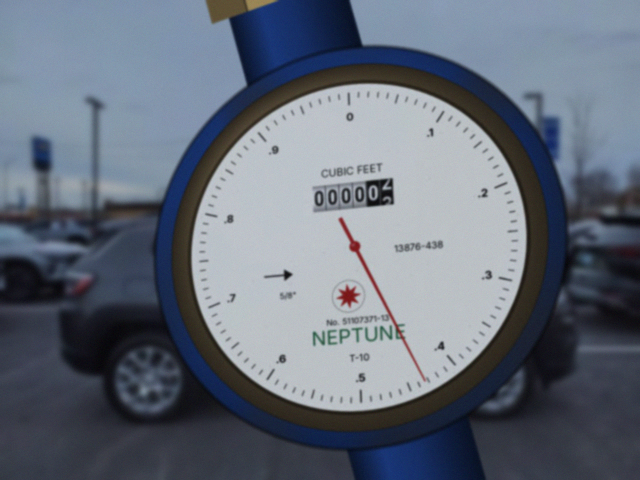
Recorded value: 2.43 ft³
